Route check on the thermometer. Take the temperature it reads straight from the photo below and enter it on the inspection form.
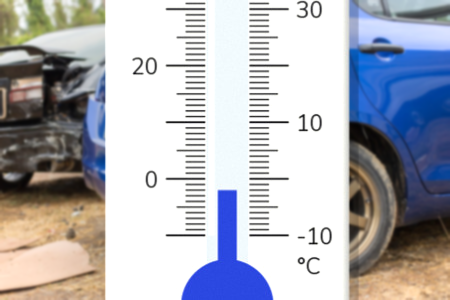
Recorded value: -2 °C
